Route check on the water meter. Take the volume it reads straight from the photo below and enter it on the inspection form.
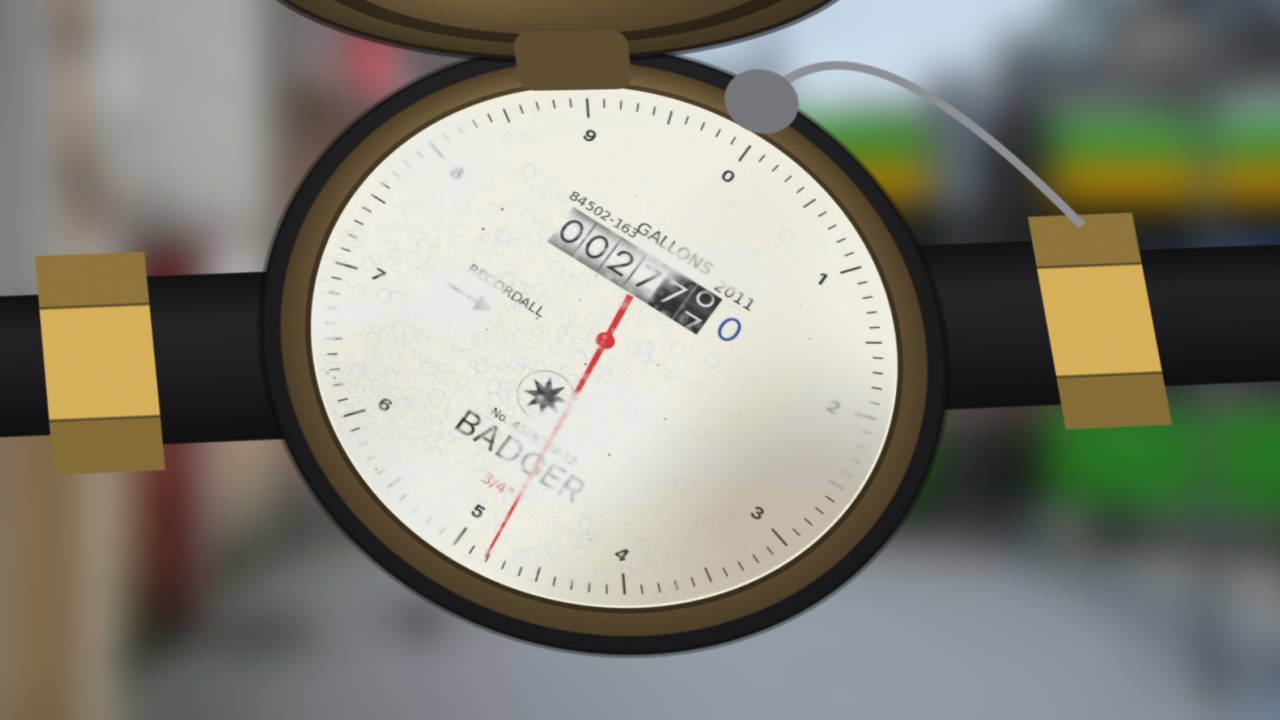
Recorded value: 27764.8 gal
